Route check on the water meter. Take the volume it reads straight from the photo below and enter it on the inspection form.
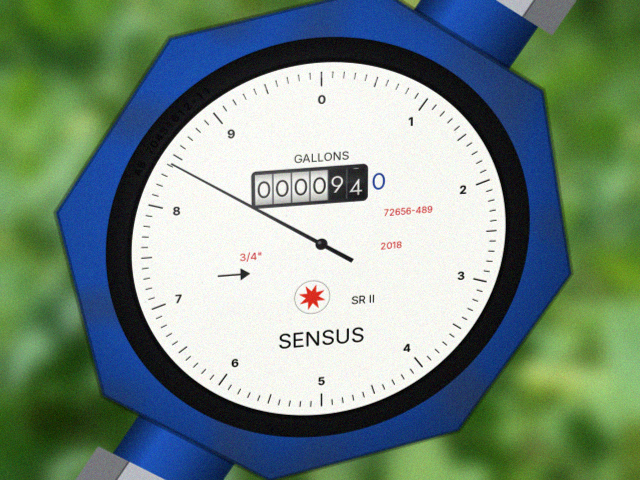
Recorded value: 938.4 gal
